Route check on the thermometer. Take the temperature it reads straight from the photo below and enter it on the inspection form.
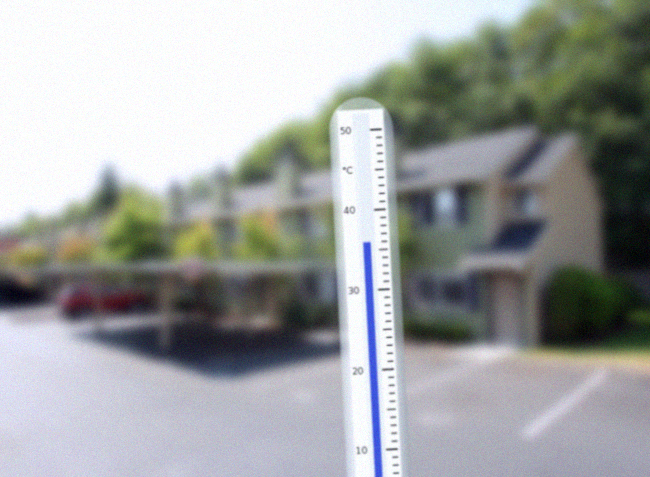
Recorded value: 36 °C
